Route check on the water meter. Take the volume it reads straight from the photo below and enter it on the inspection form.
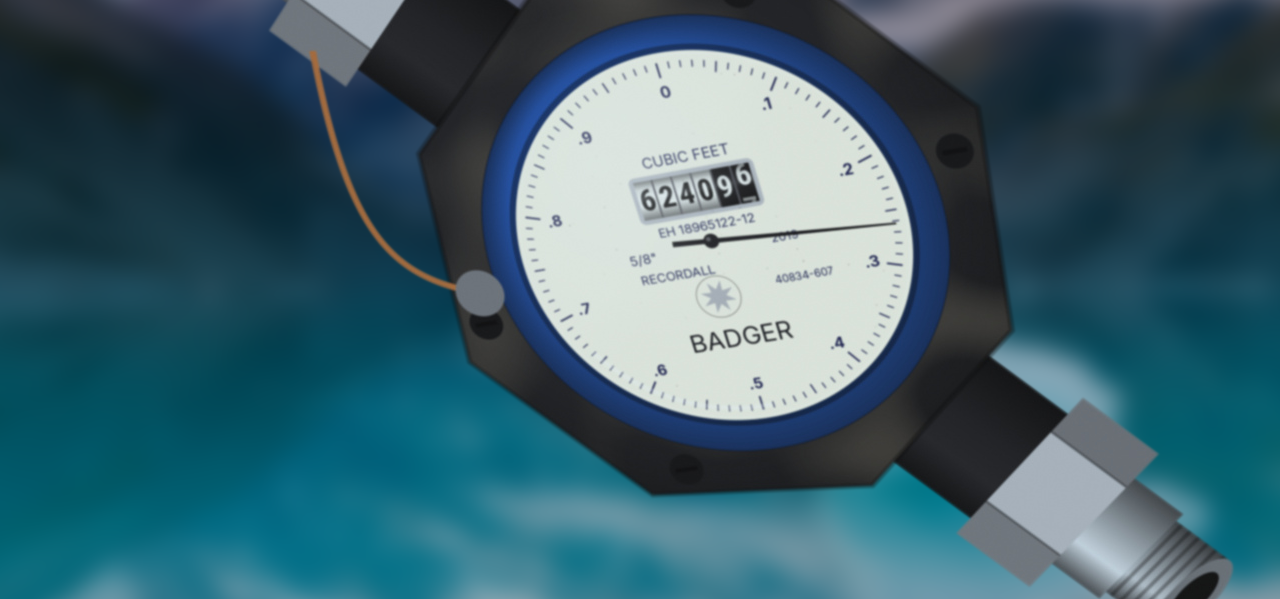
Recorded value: 624096.26 ft³
